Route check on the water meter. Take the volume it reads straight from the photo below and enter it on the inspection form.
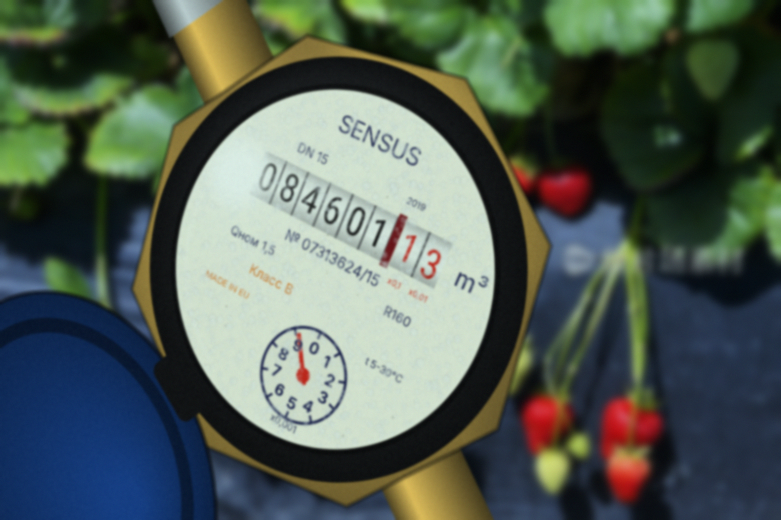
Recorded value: 84601.129 m³
